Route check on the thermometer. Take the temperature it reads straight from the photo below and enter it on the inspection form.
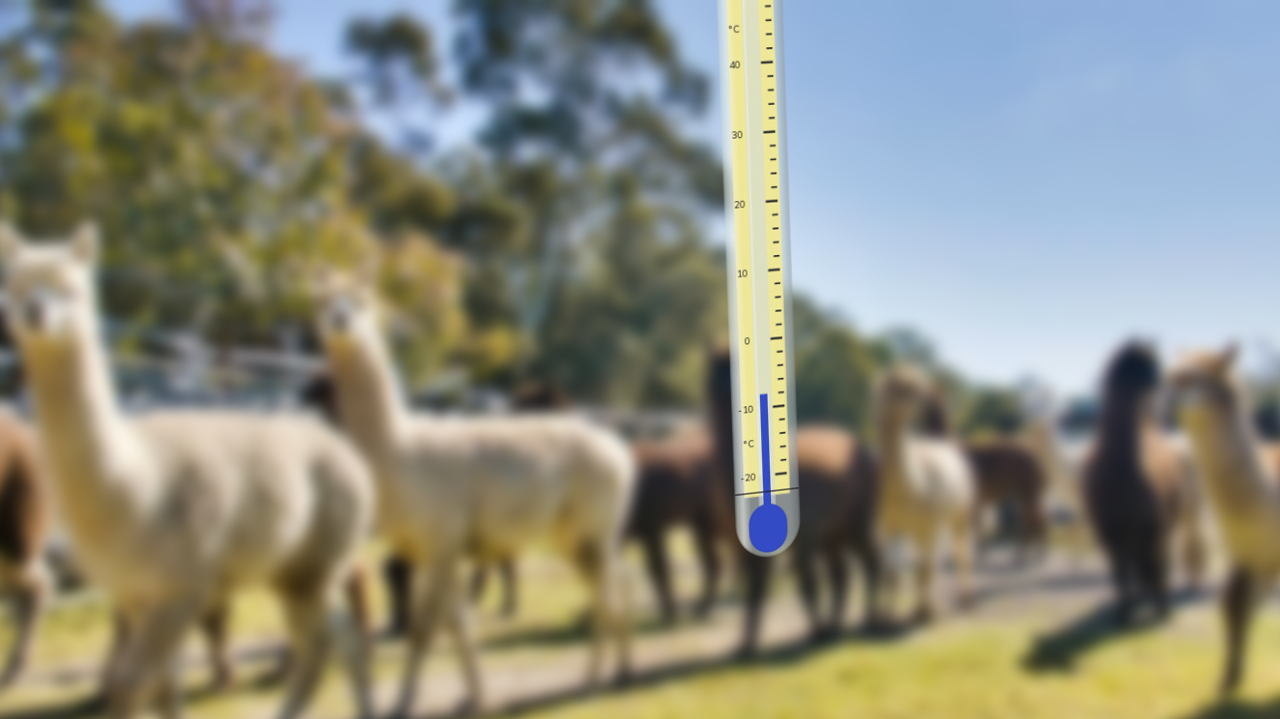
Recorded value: -8 °C
